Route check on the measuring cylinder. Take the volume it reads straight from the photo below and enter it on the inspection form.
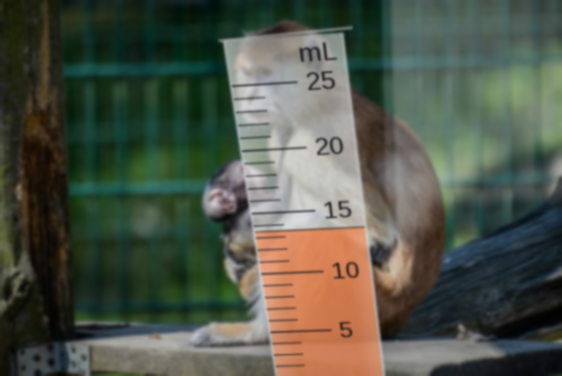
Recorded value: 13.5 mL
